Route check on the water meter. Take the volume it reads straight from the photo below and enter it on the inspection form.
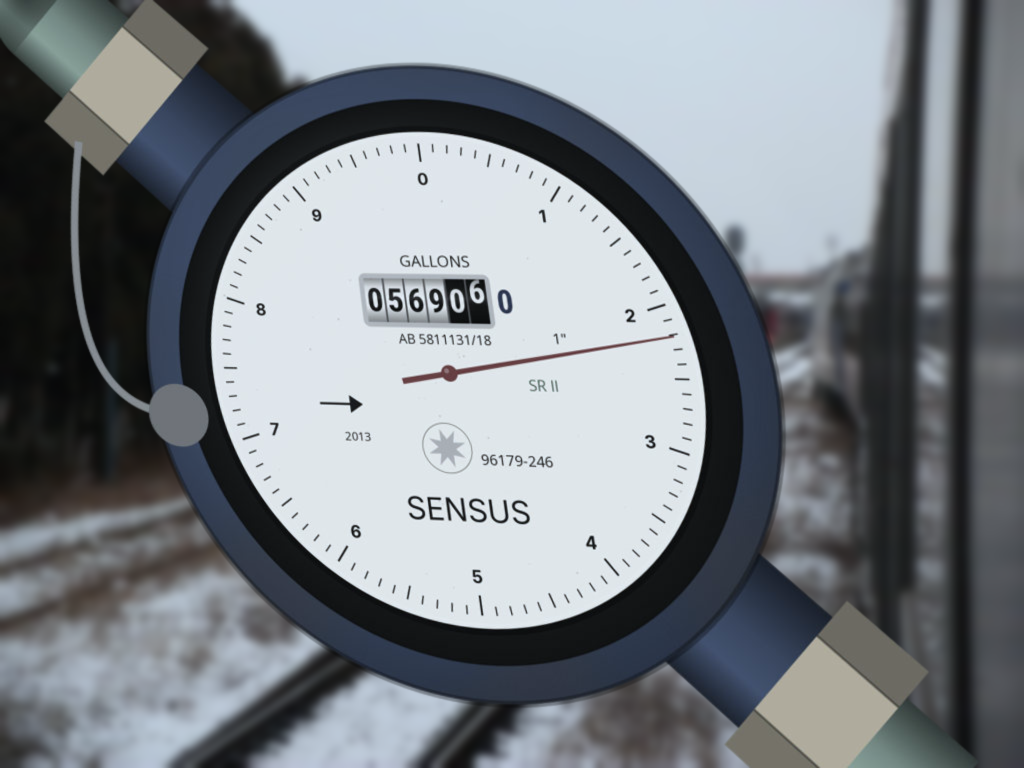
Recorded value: 569062.2 gal
